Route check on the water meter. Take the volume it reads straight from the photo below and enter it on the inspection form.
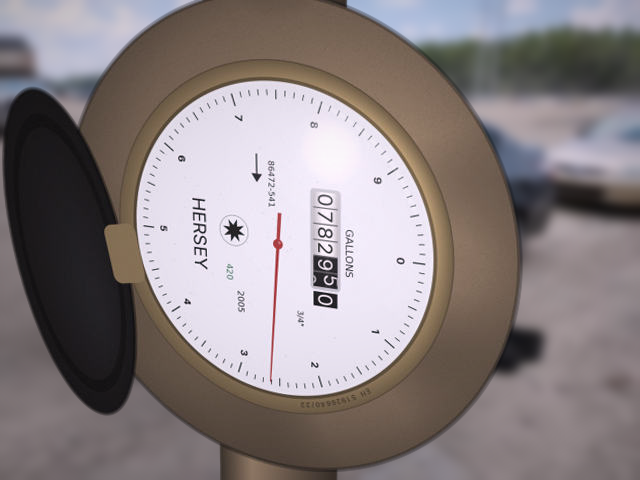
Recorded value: 782952.6 gal
